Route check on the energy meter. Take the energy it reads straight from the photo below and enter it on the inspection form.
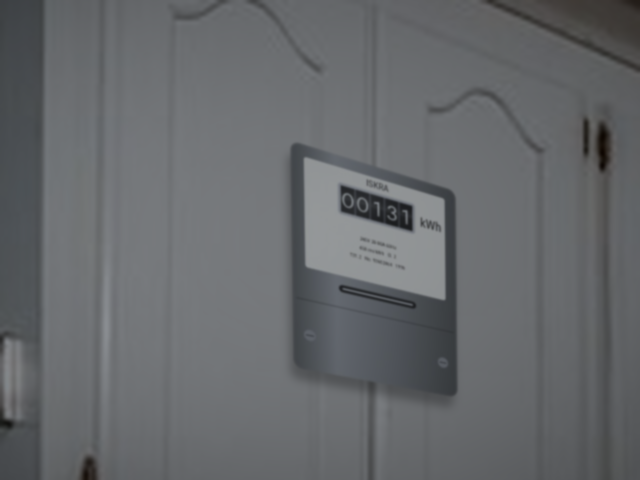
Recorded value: 131 kWh
